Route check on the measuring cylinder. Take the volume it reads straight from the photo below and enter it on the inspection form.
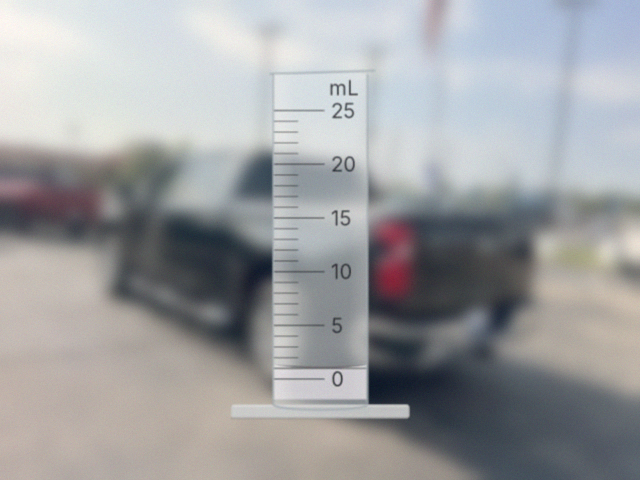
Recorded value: 1 mL
